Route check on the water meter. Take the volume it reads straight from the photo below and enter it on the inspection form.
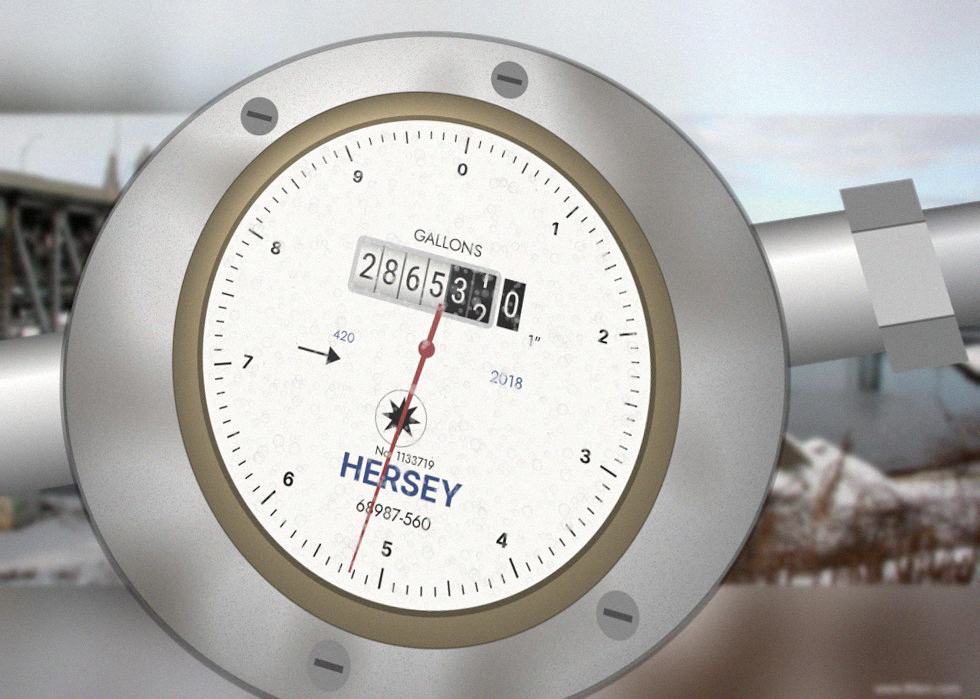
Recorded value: 2865315.2 gal
